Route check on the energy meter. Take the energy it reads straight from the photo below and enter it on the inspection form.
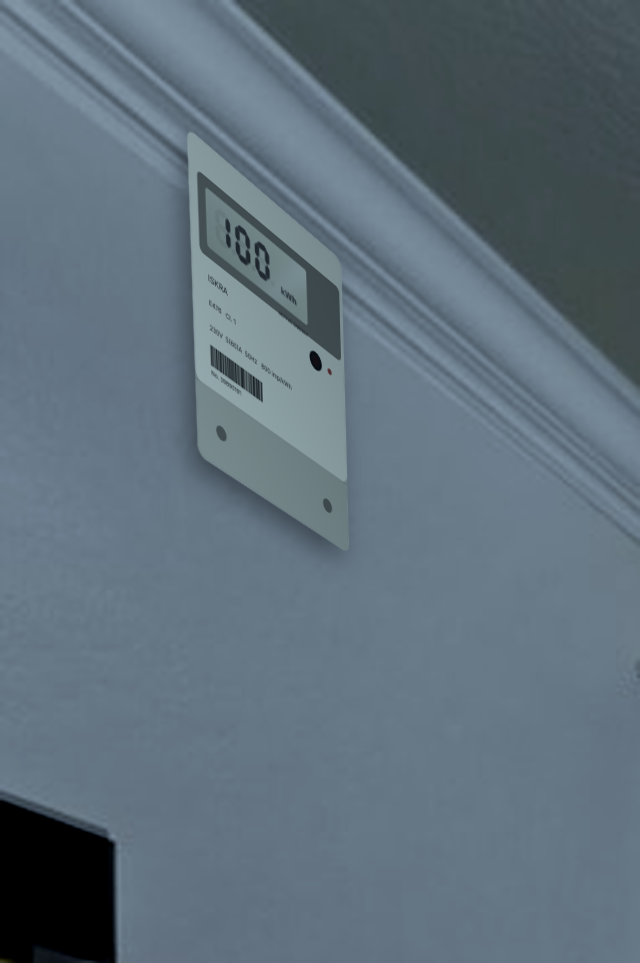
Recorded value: 100 kWh
